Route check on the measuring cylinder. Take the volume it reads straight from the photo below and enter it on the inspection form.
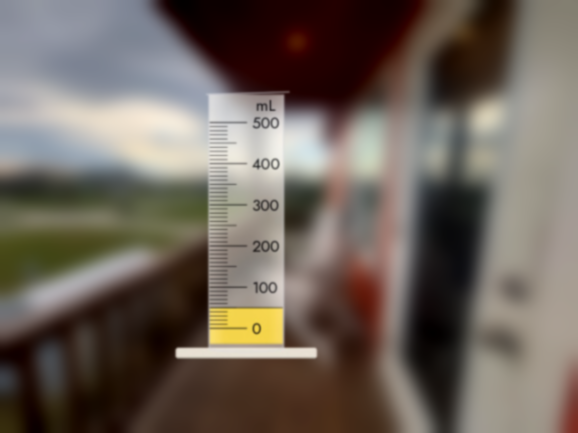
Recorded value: 50 mL
